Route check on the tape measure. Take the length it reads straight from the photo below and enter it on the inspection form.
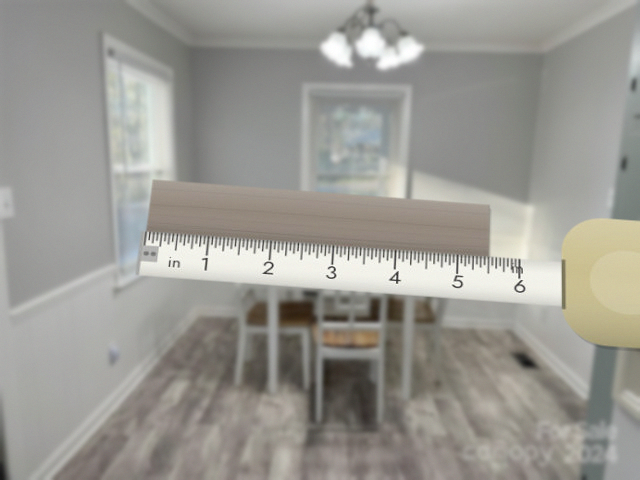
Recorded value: 5.5 in
